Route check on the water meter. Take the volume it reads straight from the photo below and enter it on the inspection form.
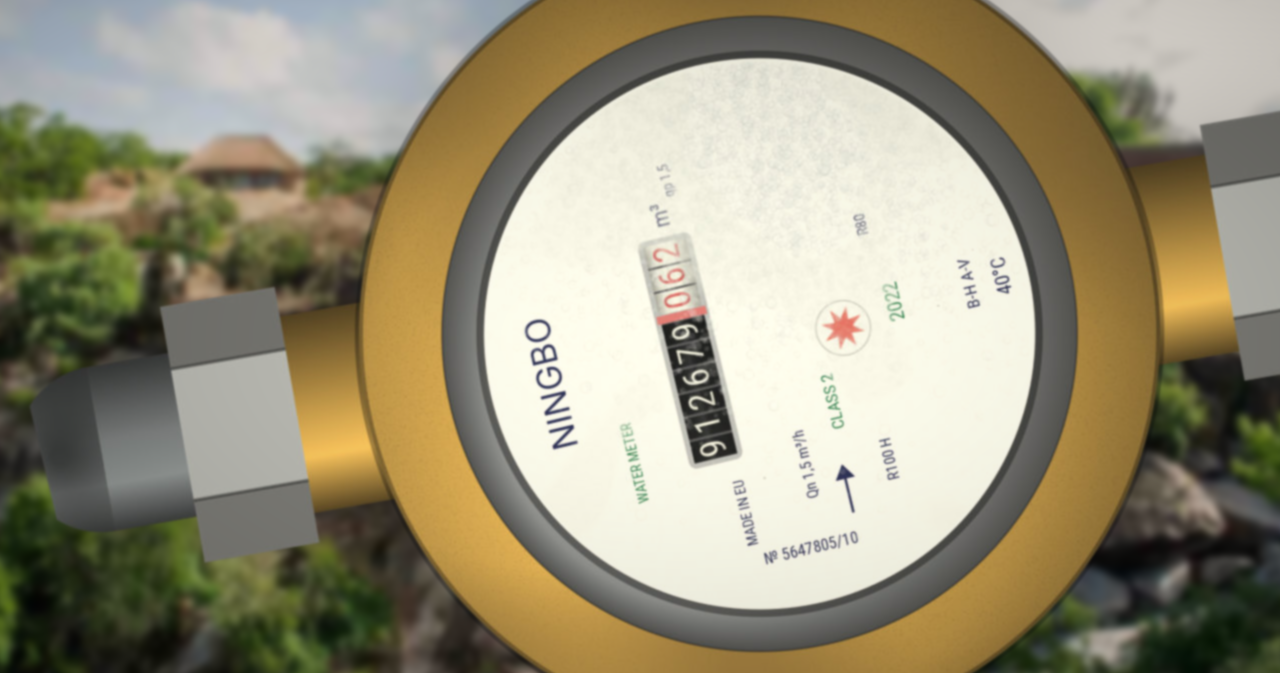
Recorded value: 912679.062 m³
